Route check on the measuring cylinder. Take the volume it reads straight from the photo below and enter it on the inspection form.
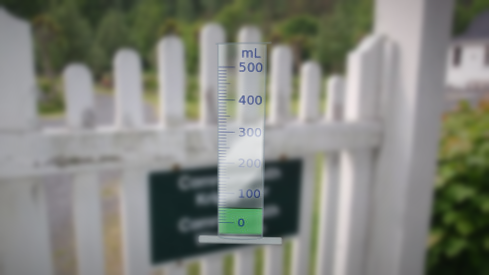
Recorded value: 50 mL
